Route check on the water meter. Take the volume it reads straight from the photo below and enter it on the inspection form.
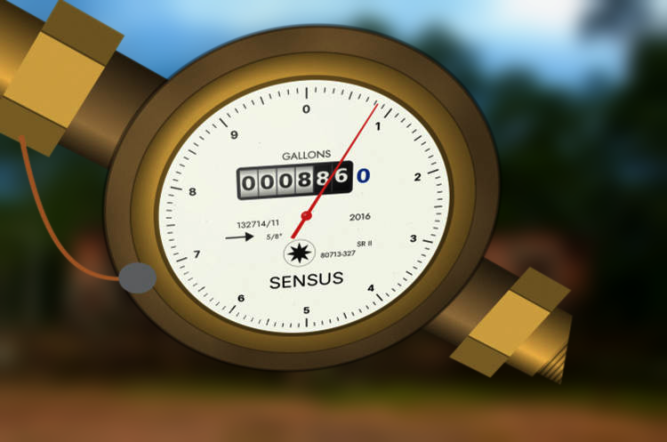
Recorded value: 8860.8 gal
